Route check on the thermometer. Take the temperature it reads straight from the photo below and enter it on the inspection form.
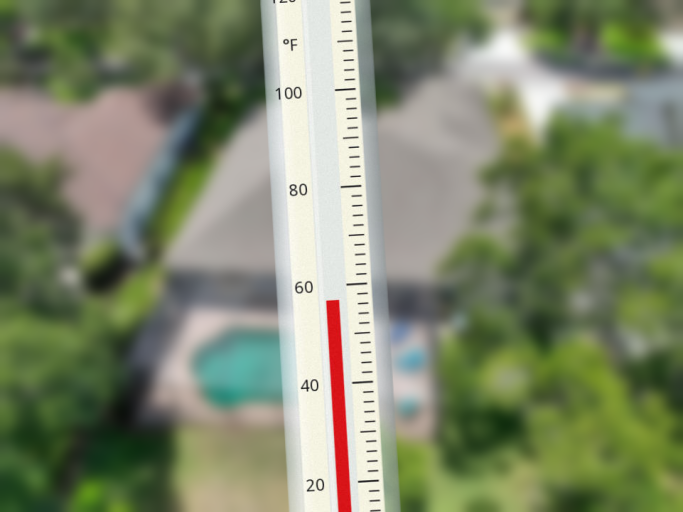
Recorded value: 57 °F
